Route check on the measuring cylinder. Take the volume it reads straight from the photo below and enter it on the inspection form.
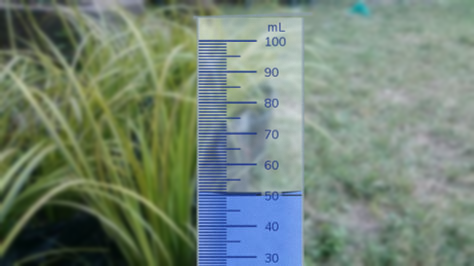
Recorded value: 50 mL
